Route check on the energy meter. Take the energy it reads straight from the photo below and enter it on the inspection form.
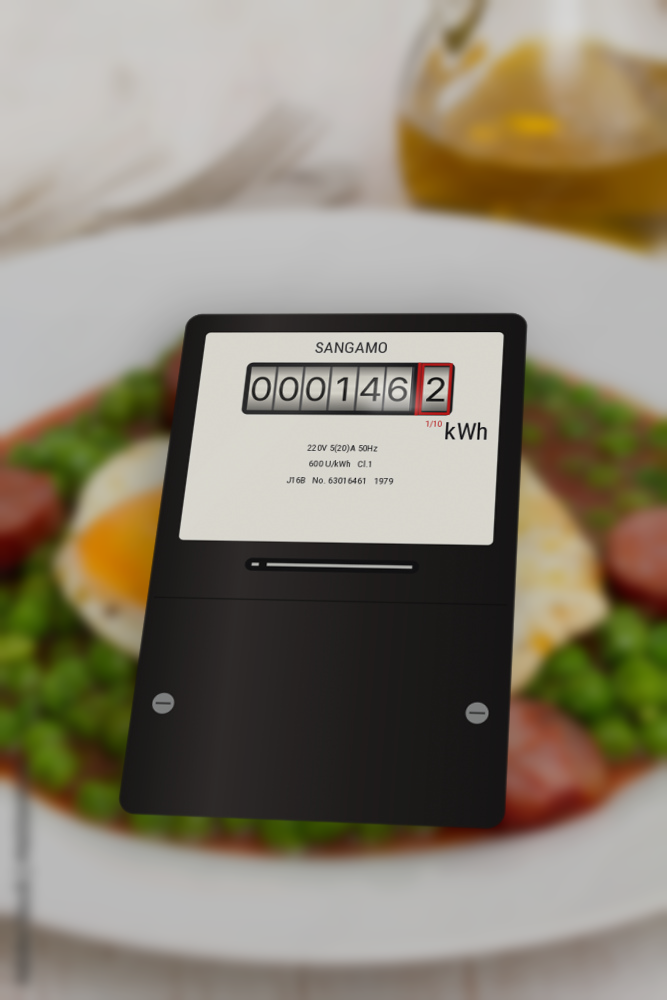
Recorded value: 146.2 kWh
